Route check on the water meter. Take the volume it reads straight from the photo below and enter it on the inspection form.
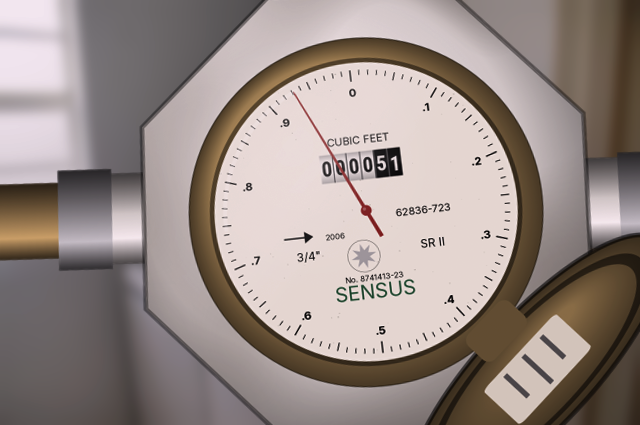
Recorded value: 50.93 ft³
